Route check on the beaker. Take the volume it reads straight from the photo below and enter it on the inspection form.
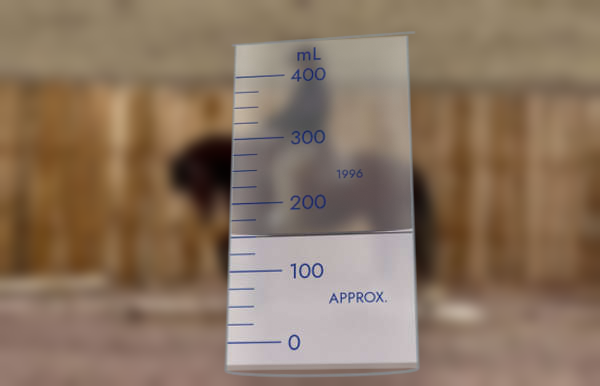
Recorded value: 150 mL
